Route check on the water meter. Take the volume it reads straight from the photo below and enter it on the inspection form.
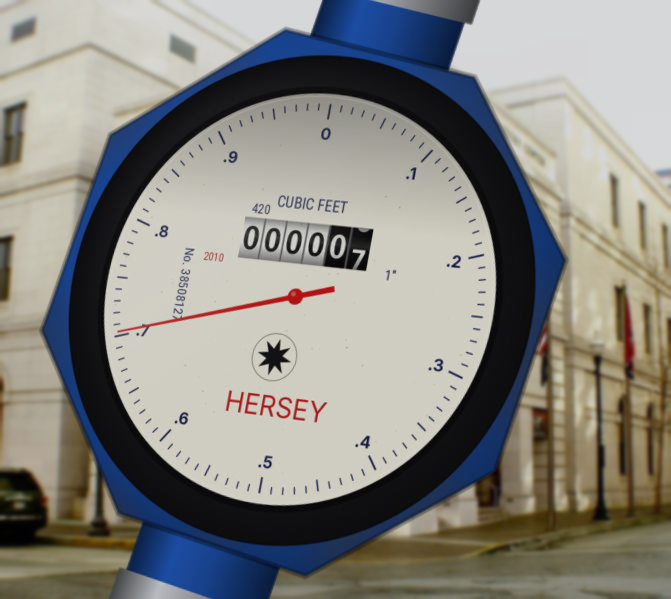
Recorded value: 6.70 ft³
